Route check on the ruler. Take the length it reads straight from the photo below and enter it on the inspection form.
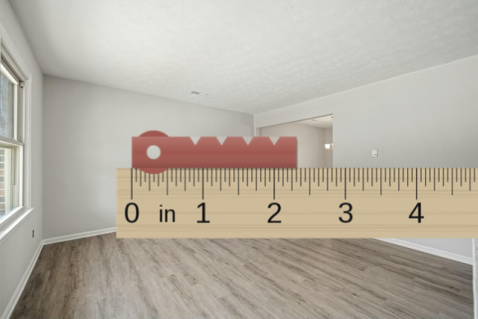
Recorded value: 2.3125 in
